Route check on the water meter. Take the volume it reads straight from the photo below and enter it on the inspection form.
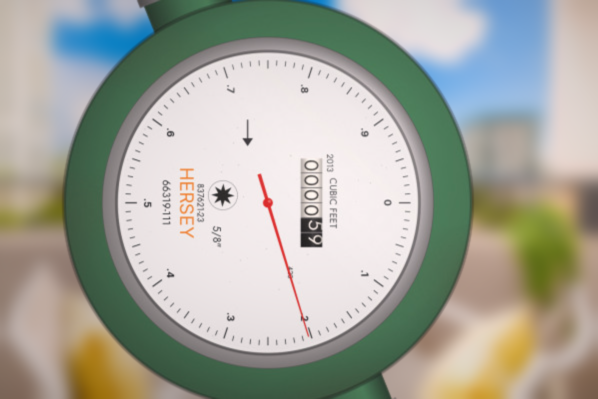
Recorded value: 59.20 ft³
